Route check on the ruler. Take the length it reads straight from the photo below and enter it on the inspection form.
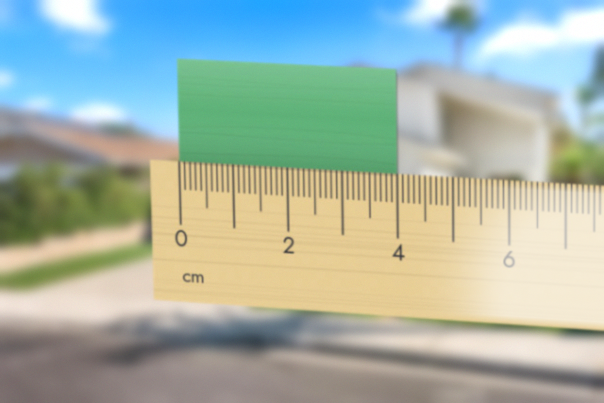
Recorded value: 4 cm
